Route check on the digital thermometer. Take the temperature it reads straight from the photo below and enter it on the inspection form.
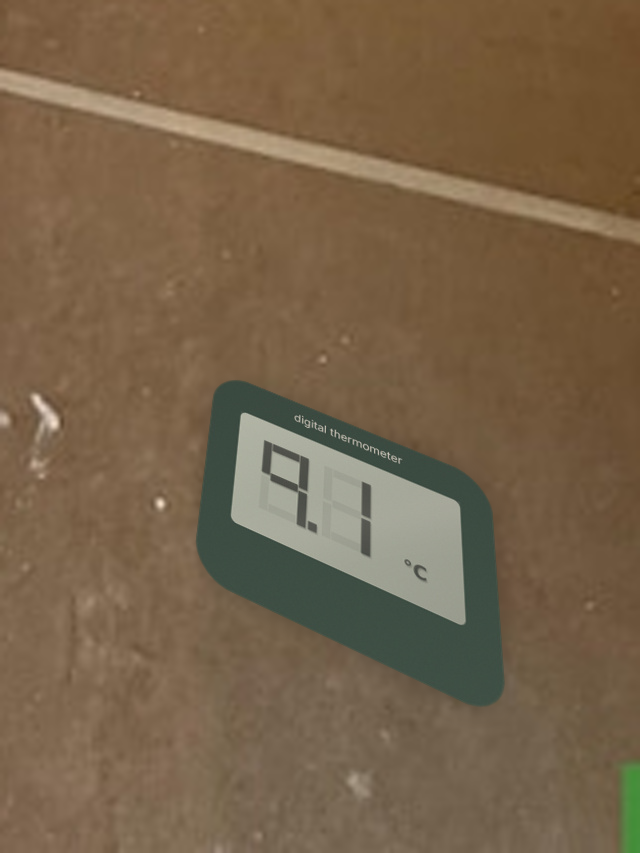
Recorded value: 9.1 °C
